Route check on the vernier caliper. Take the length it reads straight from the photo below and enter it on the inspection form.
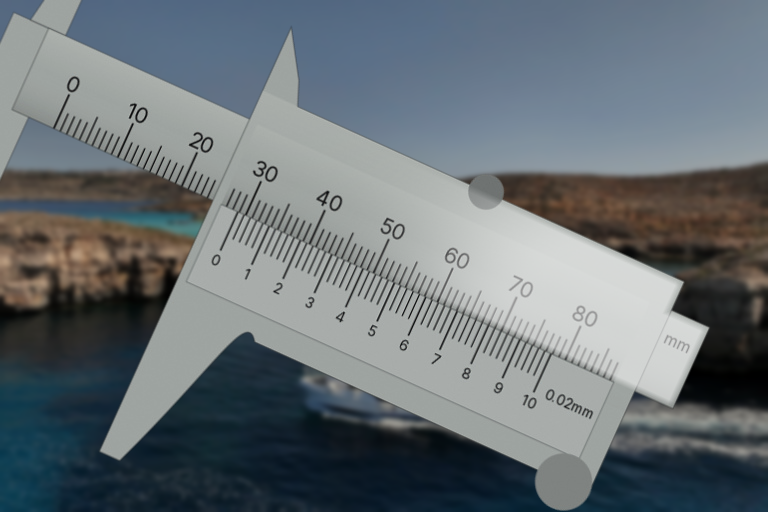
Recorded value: 28.8 mm
